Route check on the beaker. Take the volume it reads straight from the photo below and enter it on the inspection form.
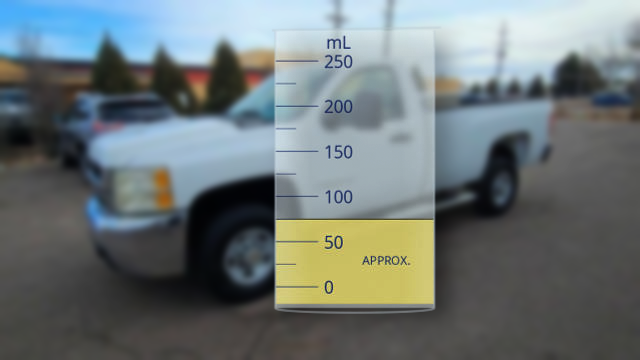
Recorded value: 75 mL
